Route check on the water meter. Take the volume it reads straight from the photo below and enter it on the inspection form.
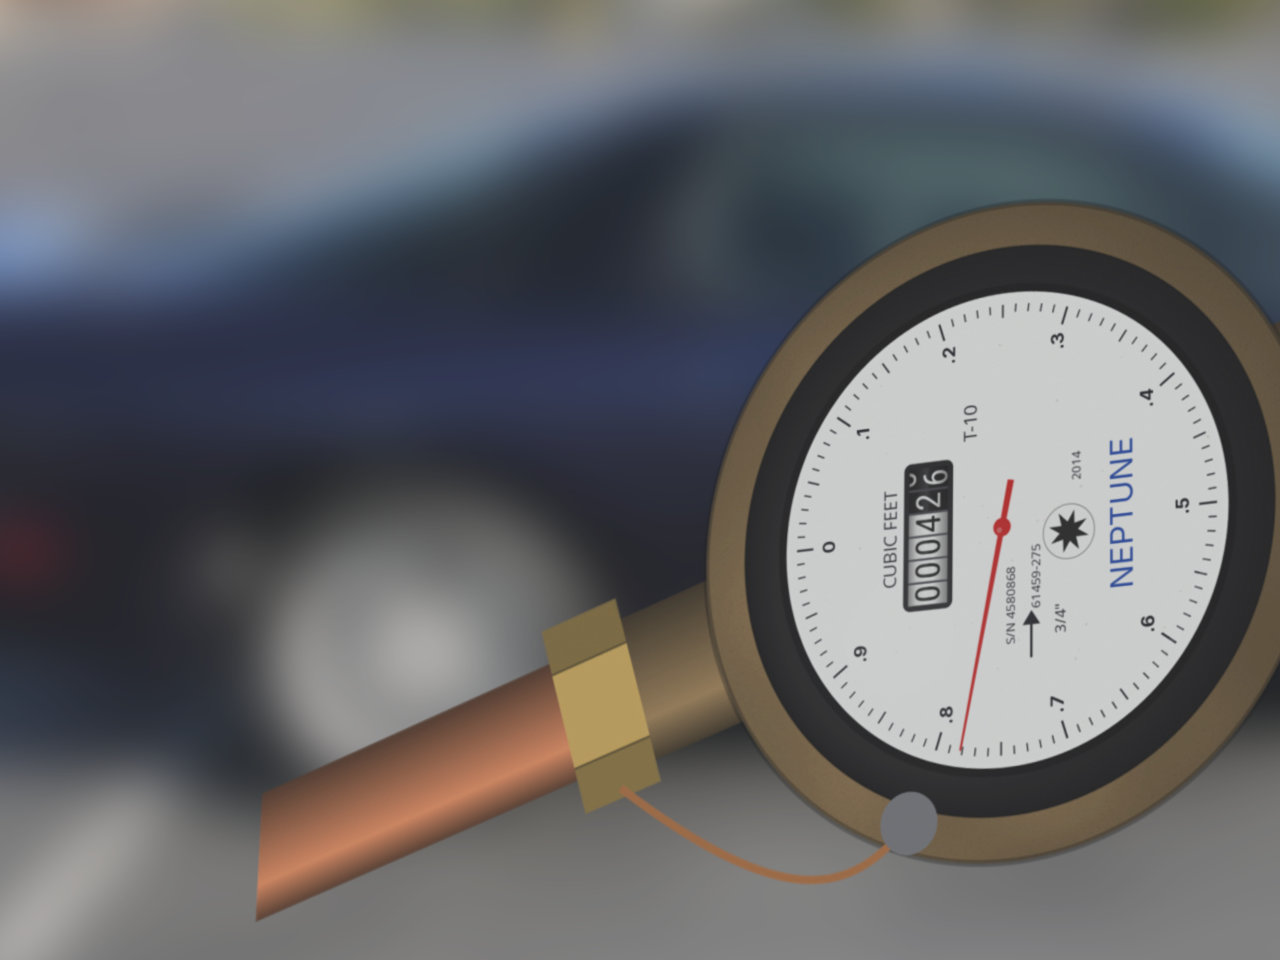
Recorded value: 425.78 ft³
